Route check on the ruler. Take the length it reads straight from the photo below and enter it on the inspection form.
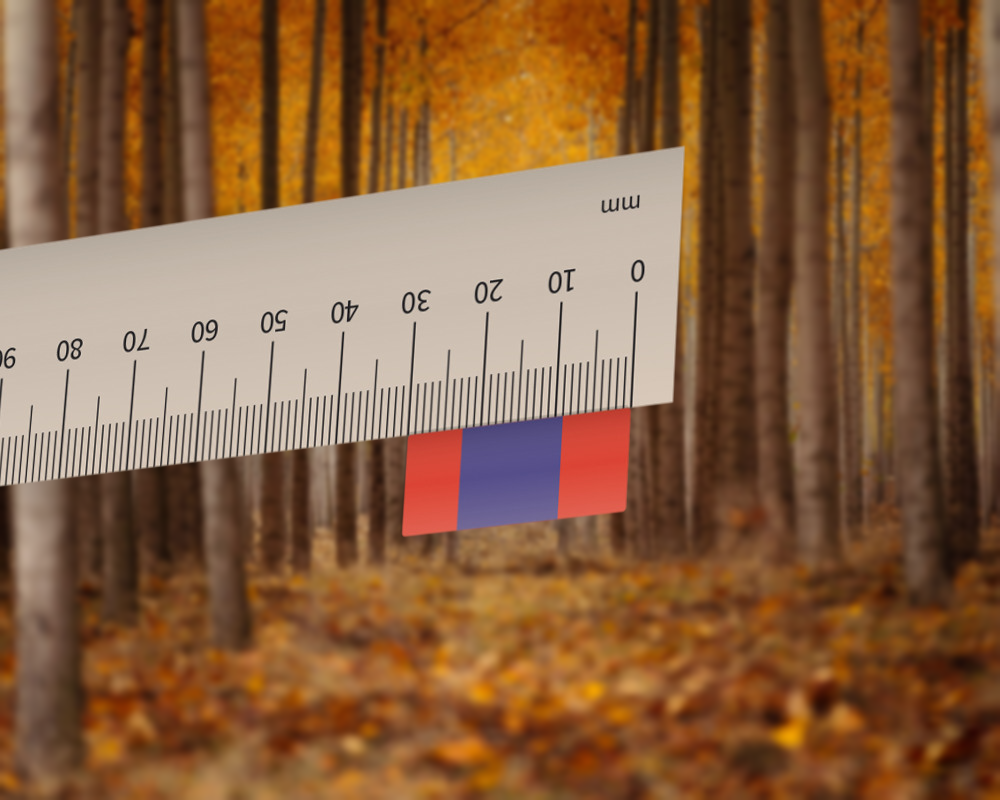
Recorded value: 30 mm
